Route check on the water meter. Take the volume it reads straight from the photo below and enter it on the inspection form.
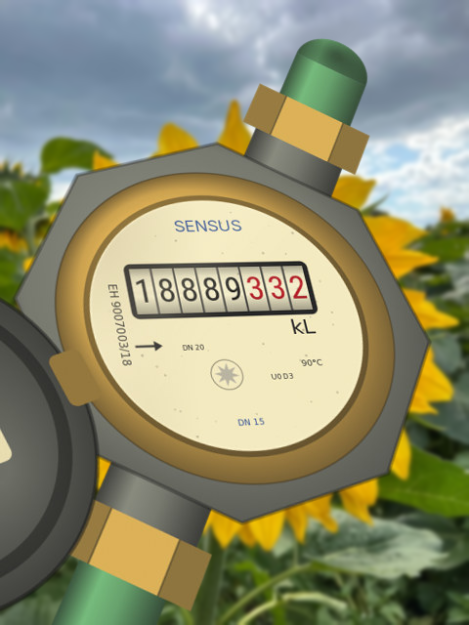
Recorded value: 18889.332 kL
